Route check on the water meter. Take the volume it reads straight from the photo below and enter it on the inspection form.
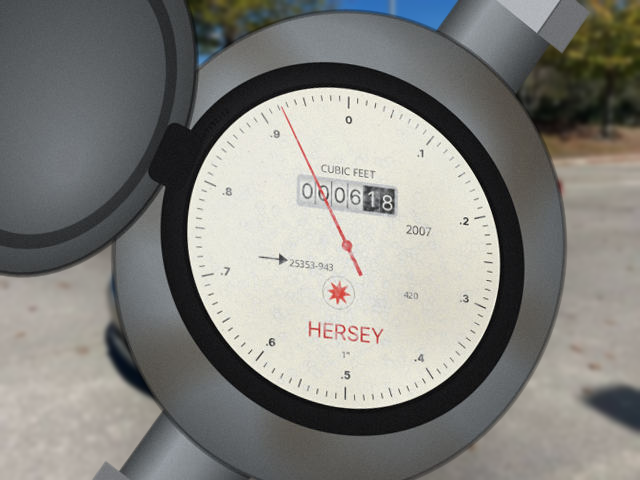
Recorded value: 617.92 ft³
